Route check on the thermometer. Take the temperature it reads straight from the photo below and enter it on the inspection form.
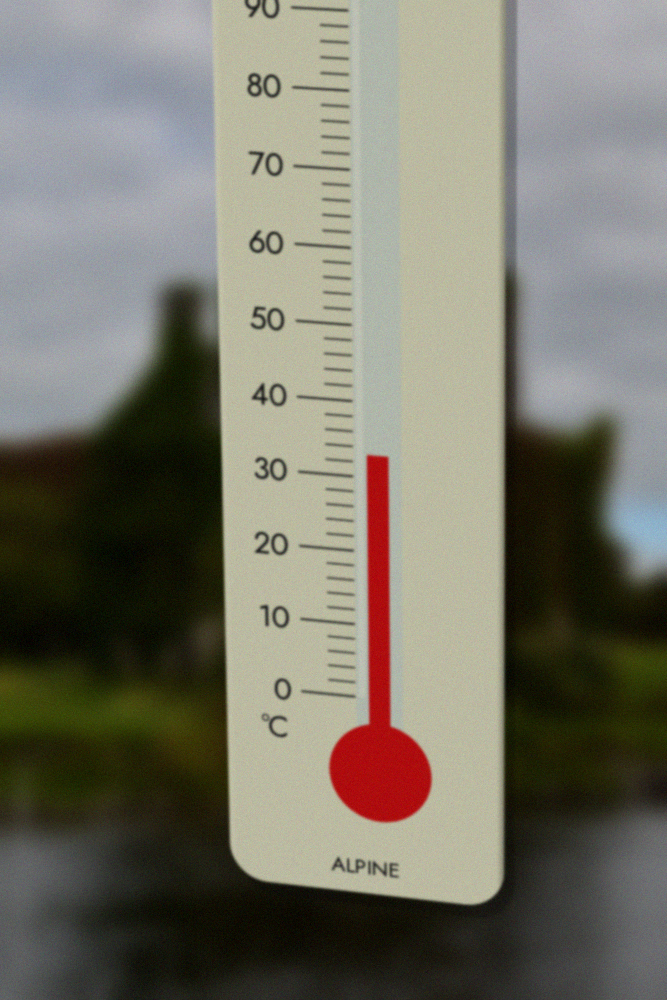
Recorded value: 33 °C
